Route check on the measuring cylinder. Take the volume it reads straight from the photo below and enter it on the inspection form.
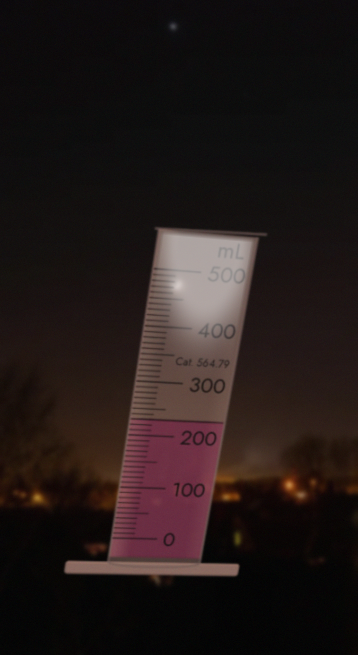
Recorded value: 230 mL
